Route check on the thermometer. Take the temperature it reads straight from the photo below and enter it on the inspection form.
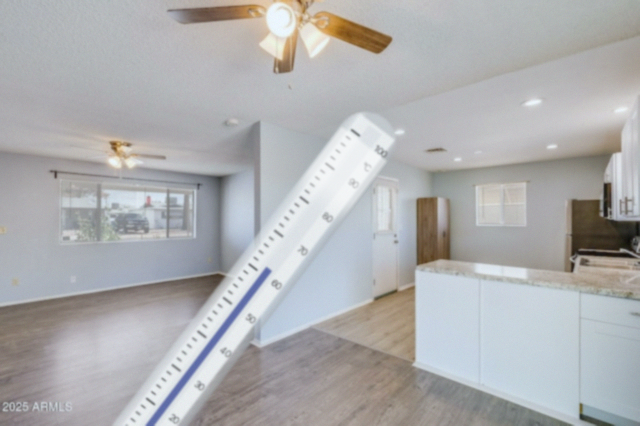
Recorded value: 62 °C
